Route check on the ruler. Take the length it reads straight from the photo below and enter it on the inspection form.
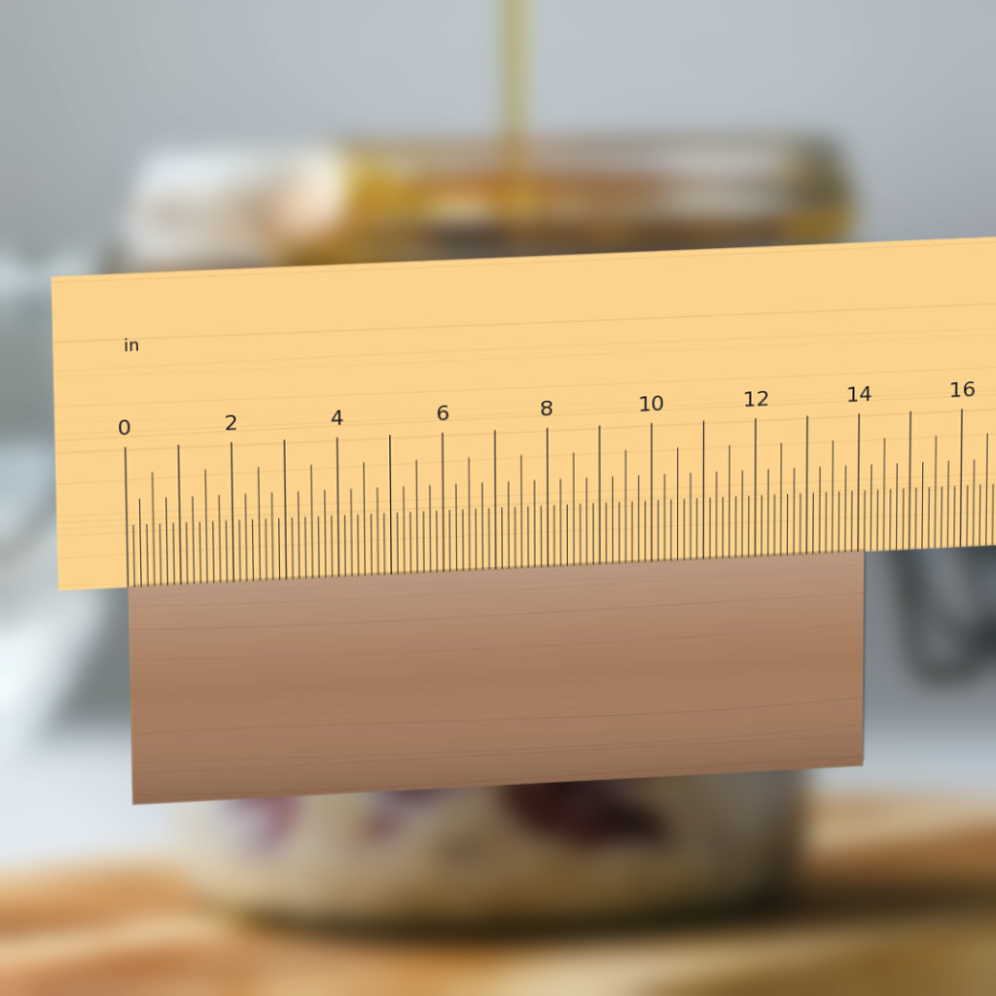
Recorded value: 14.125 in
